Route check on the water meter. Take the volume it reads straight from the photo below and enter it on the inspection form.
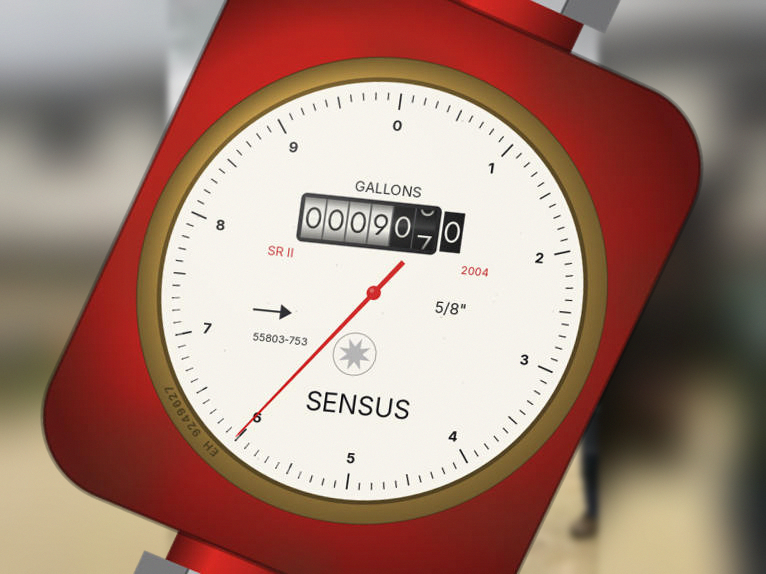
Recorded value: 9066.0 gal
